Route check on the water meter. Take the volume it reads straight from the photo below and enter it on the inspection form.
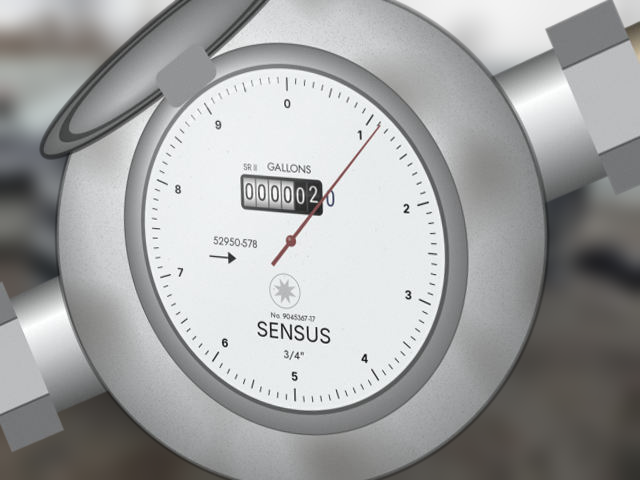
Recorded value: 21.1 gal
